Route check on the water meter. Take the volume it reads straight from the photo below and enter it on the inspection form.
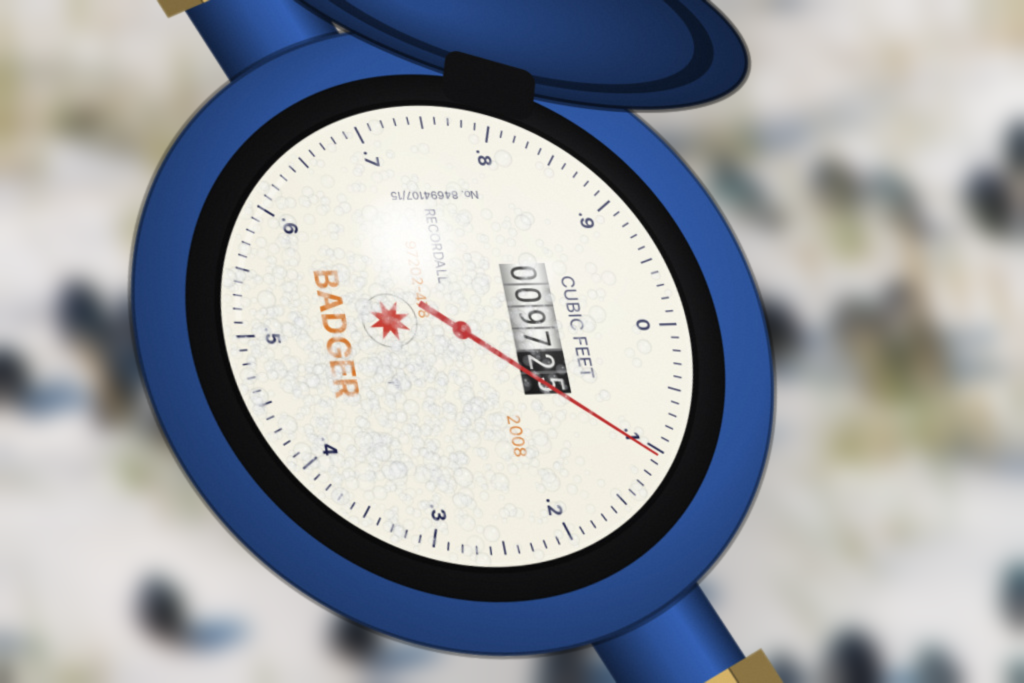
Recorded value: 9725.10 ft³
